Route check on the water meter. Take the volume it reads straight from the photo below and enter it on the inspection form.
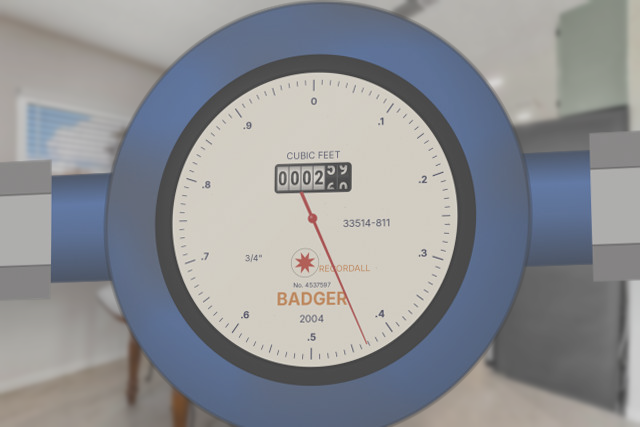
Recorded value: 259.43 ft³
